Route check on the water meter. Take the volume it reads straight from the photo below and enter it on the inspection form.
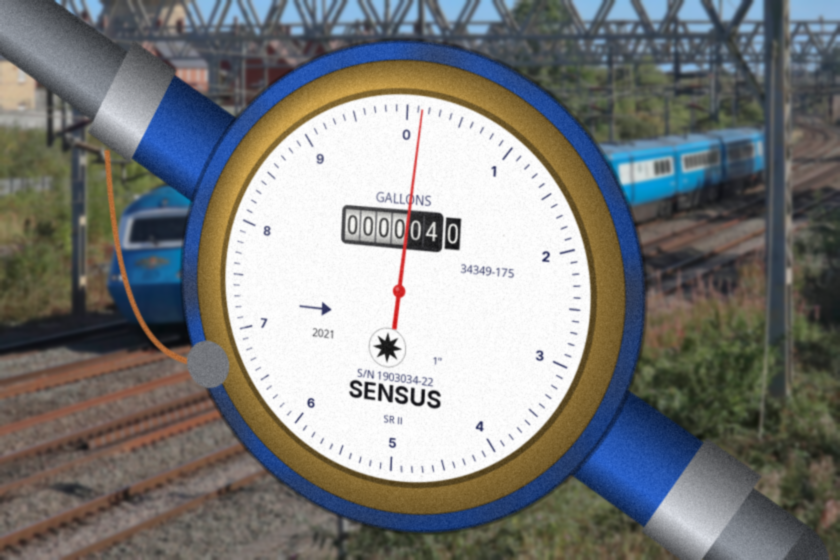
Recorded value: 40.1 gal
